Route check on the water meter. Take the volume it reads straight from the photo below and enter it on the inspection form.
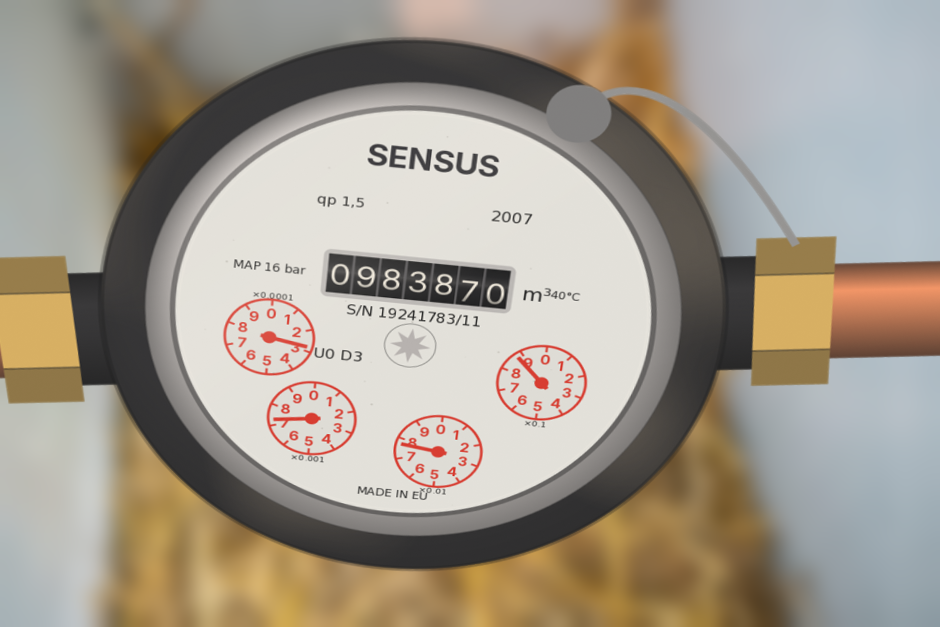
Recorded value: 983869.8772 m³
